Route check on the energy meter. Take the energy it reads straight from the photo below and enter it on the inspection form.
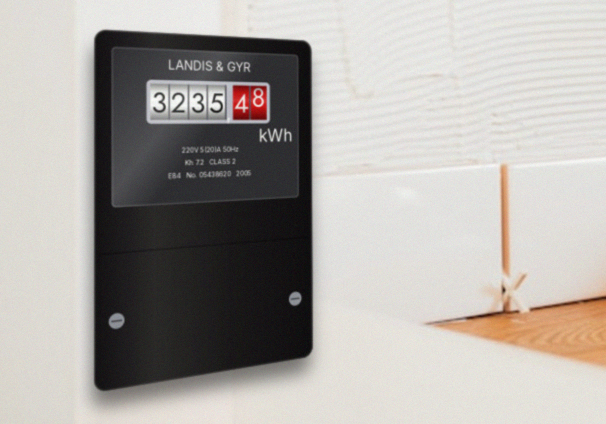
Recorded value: 3235.48 kWh
